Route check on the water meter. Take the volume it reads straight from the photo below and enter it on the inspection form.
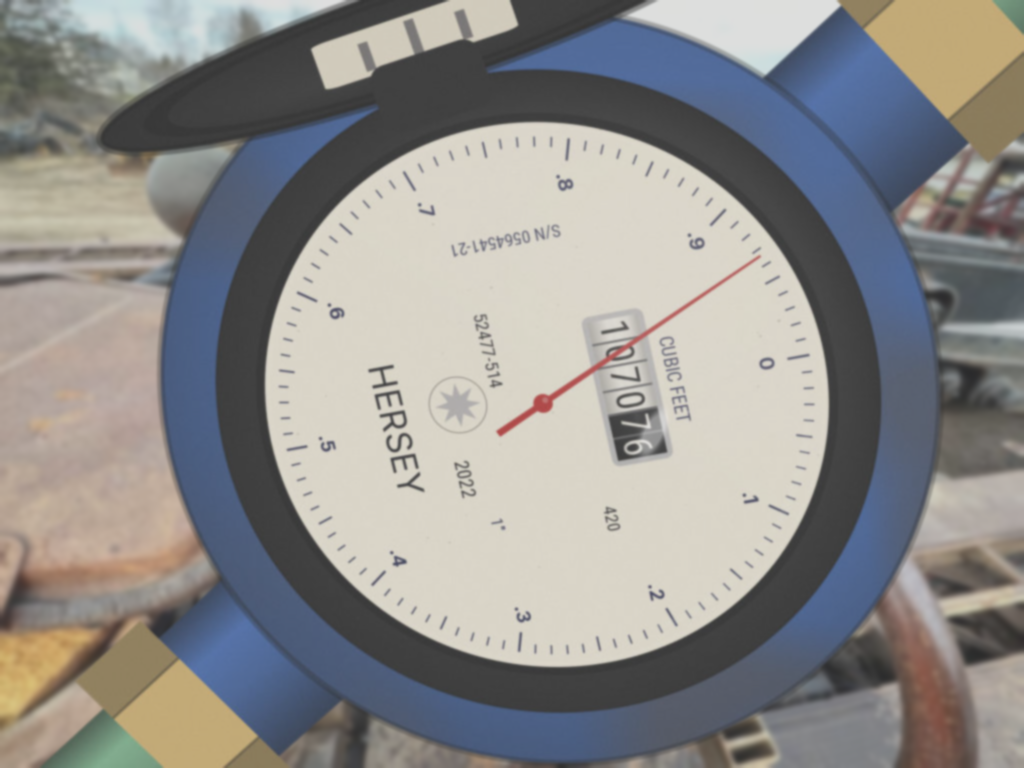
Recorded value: 107075.93 ft³
